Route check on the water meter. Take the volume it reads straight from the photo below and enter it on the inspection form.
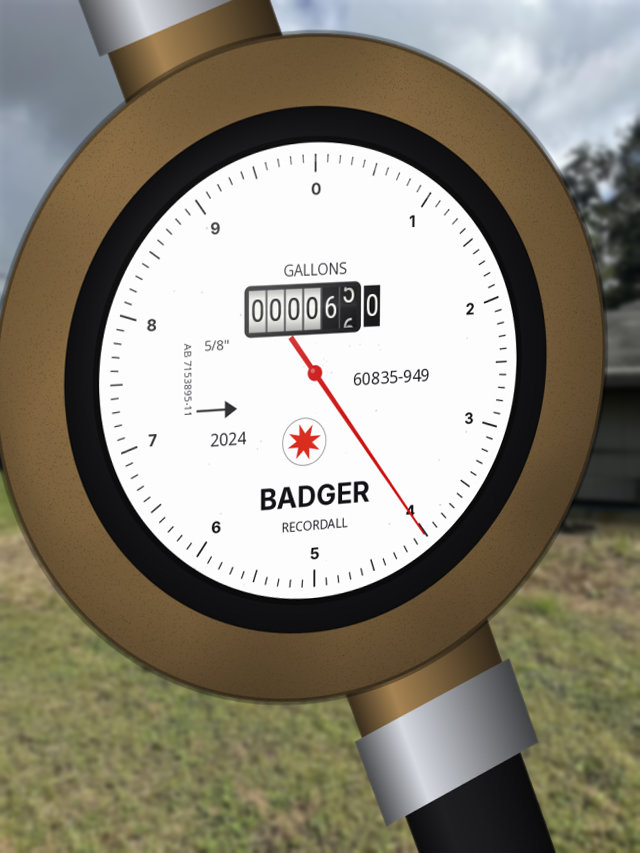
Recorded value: 654.0 gal
